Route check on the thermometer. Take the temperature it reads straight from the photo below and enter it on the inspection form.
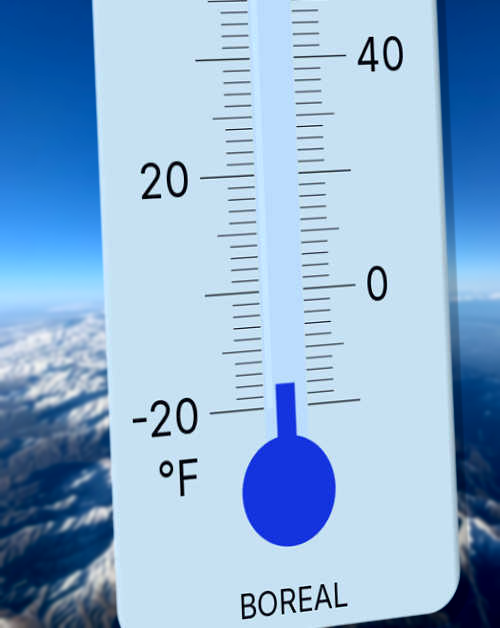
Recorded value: -16 °F
